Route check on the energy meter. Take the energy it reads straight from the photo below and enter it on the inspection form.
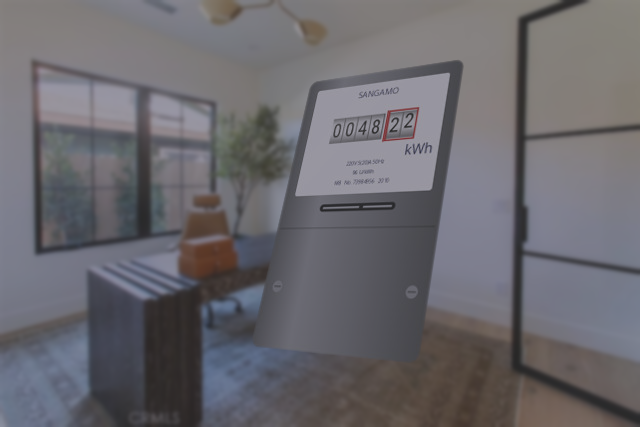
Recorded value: 48.22 kWh
